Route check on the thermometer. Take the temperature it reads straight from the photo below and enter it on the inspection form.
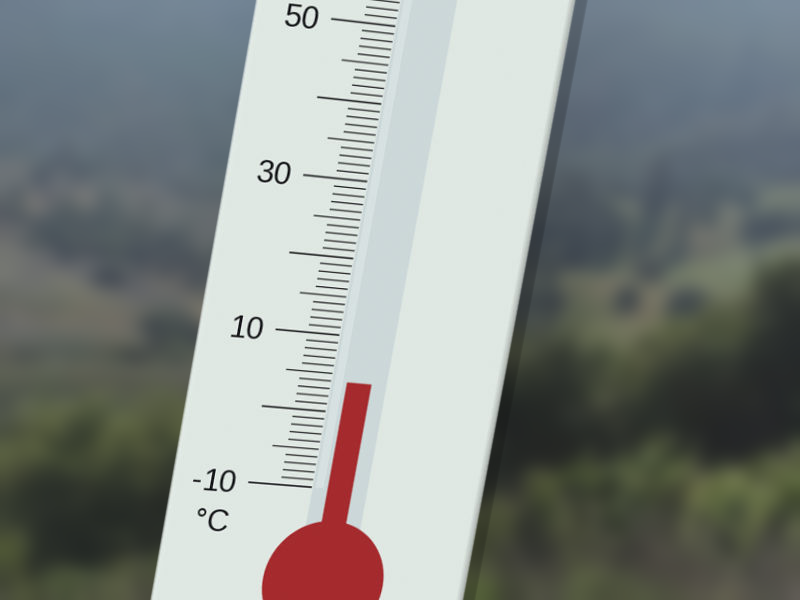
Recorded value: 4 °C
